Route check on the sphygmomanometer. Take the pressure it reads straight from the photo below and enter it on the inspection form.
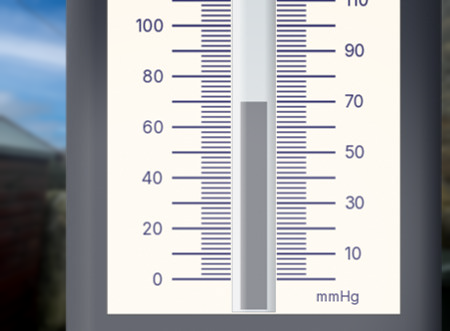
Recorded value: 70 mmHg
